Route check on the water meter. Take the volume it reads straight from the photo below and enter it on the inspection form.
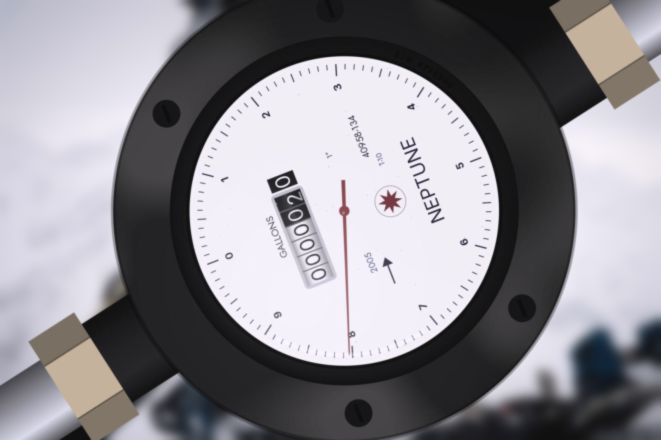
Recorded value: 18.0 gal
